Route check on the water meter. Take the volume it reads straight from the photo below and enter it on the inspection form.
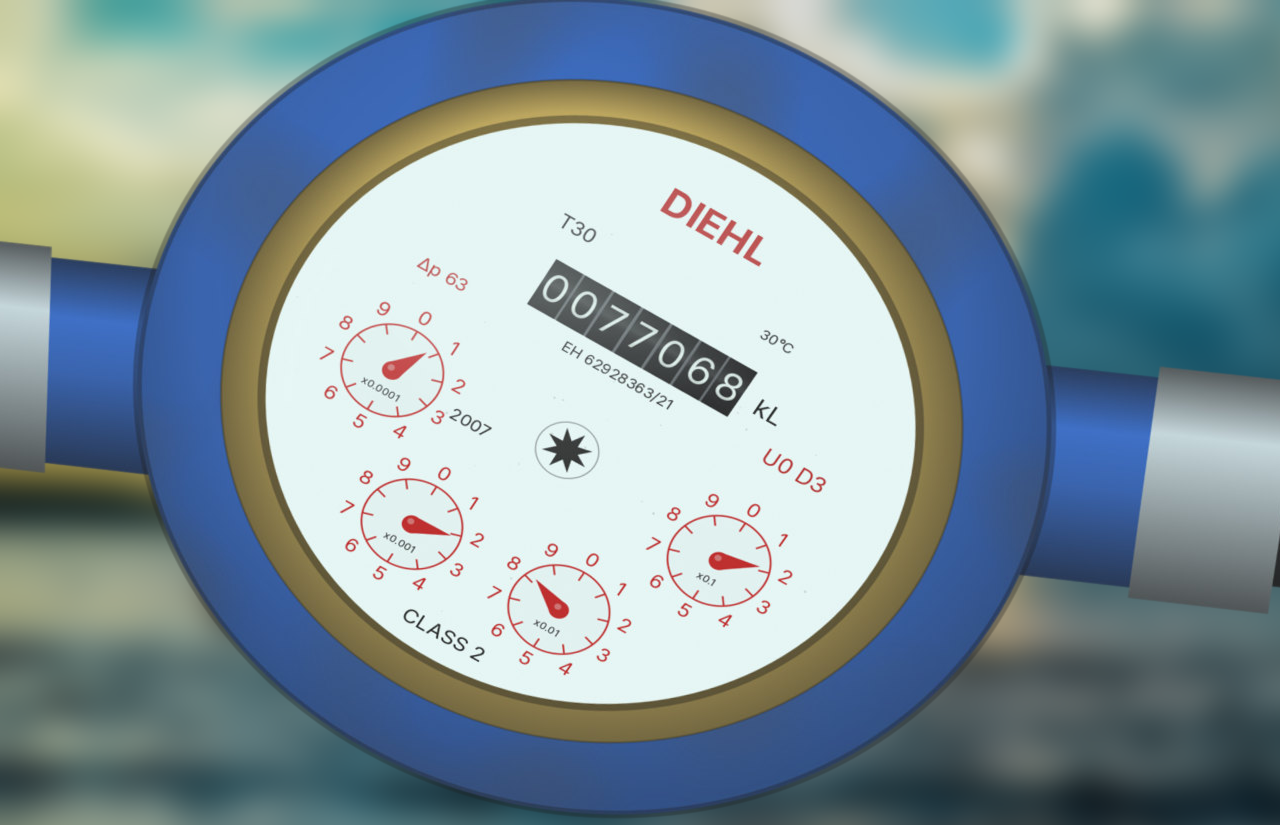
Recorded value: 77068.1820 kL
